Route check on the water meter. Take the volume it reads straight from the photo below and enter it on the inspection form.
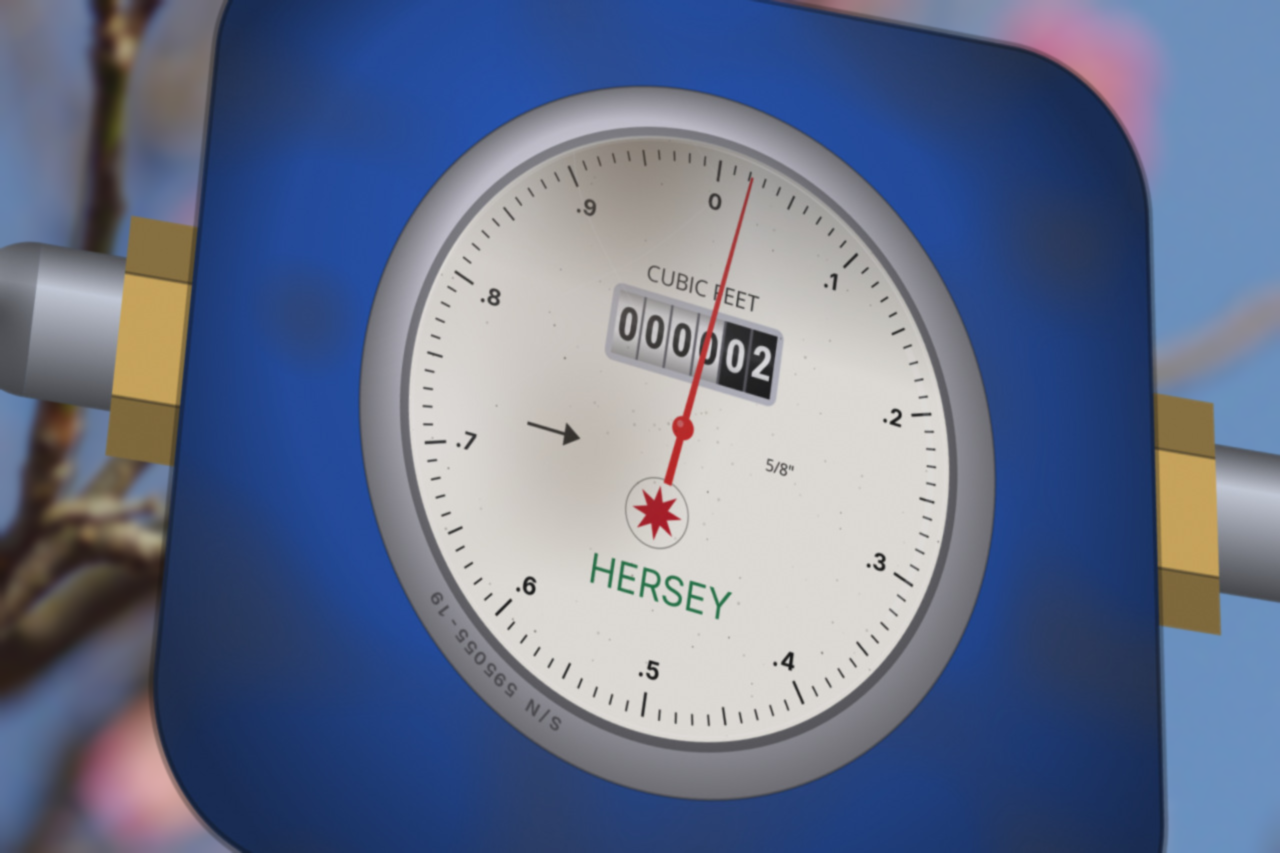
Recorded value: 2.02 ft³
